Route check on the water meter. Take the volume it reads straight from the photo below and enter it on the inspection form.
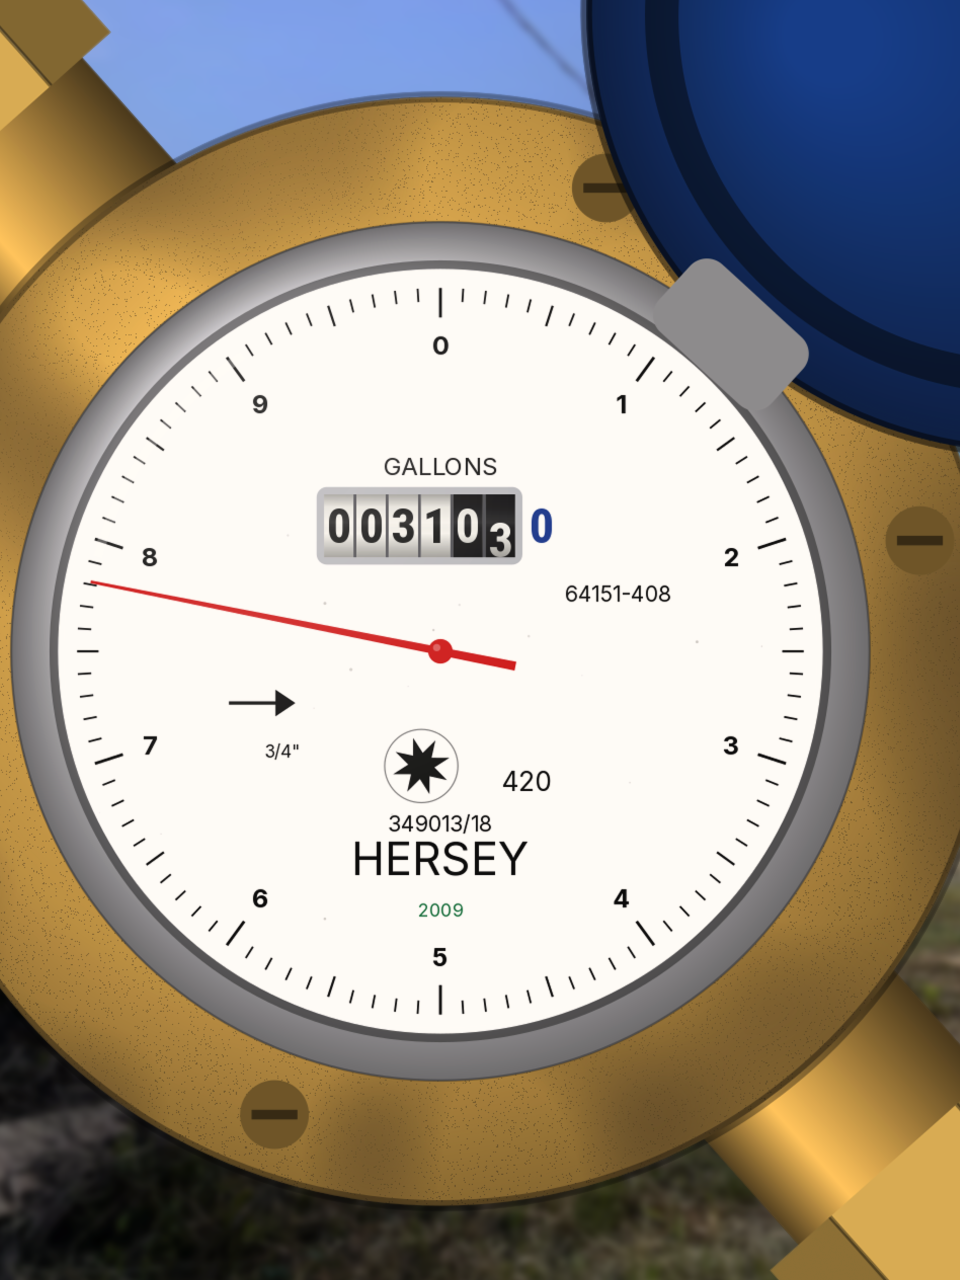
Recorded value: 31027.8 gal
